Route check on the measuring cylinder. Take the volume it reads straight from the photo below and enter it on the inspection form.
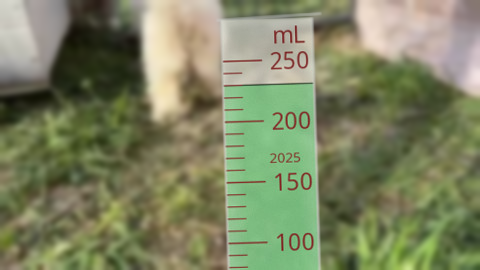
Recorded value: 230 mL
